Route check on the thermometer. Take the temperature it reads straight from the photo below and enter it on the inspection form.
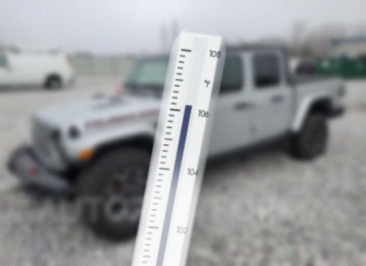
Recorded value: 106.2 °F
